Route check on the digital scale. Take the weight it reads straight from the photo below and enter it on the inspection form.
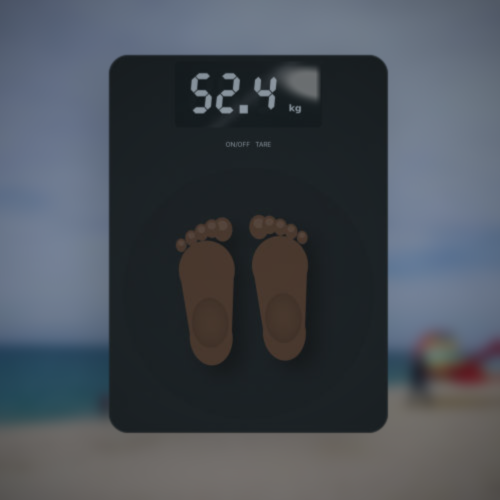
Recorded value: 52.4 kg
